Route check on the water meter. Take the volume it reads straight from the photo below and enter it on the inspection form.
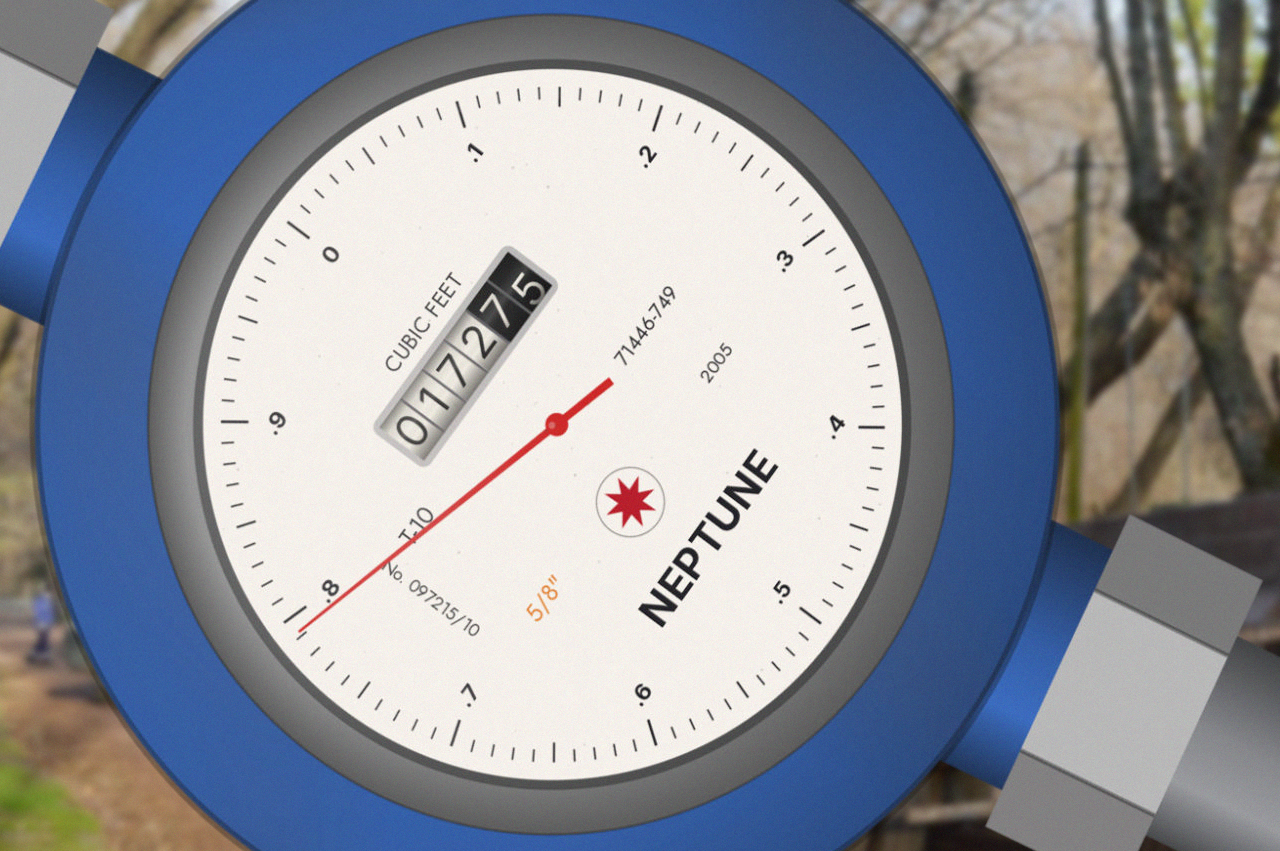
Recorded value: 17274.79 ft³
